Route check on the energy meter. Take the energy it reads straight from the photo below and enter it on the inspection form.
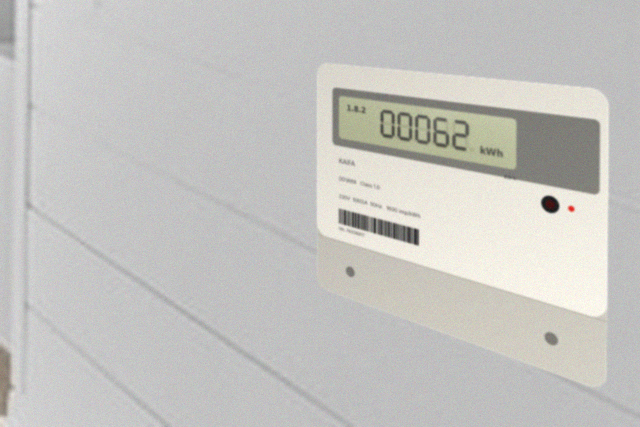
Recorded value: 62 kWh
